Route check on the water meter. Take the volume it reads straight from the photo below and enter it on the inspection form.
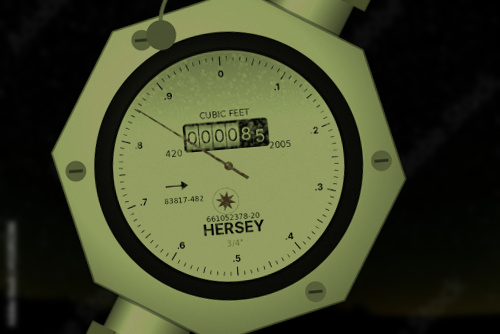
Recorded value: 84.85 ft³
